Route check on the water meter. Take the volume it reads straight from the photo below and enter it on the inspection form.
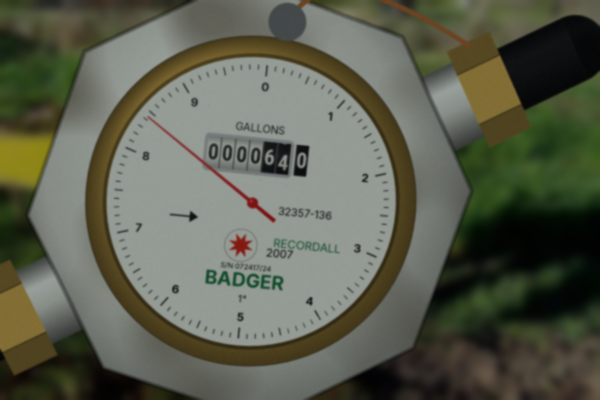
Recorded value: 638.4 gal
